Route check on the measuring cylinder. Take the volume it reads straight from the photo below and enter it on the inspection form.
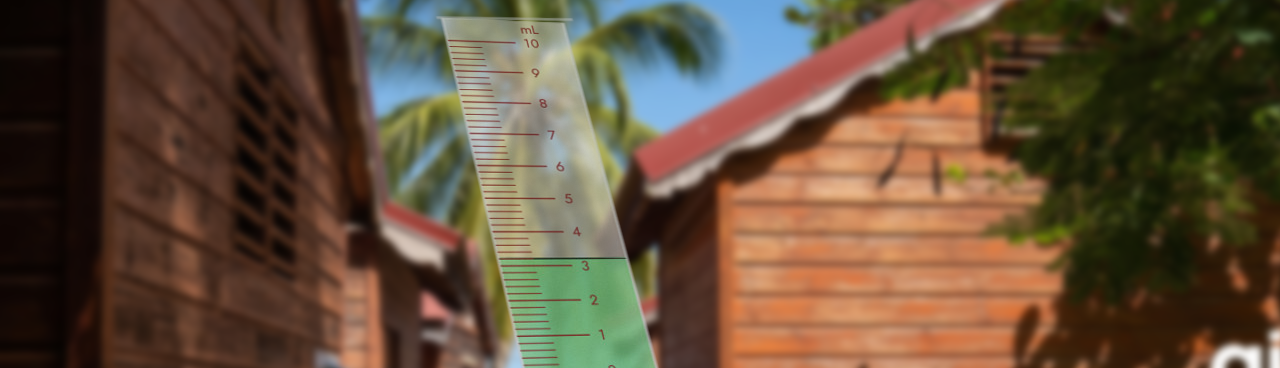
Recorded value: 3.2 mL
